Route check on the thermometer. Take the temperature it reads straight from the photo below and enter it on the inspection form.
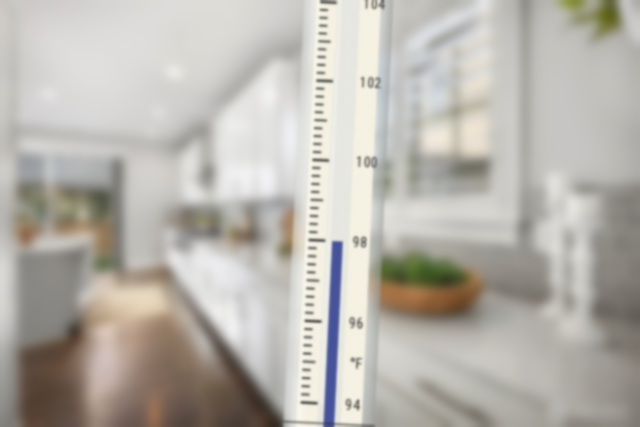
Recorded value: 98 °F
